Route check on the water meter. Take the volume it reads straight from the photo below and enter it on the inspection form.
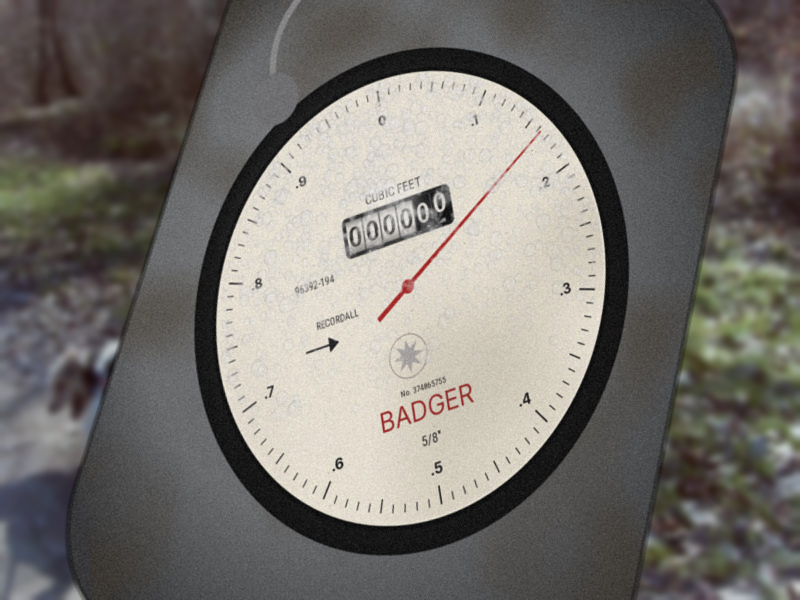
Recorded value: 0.16 ft³
